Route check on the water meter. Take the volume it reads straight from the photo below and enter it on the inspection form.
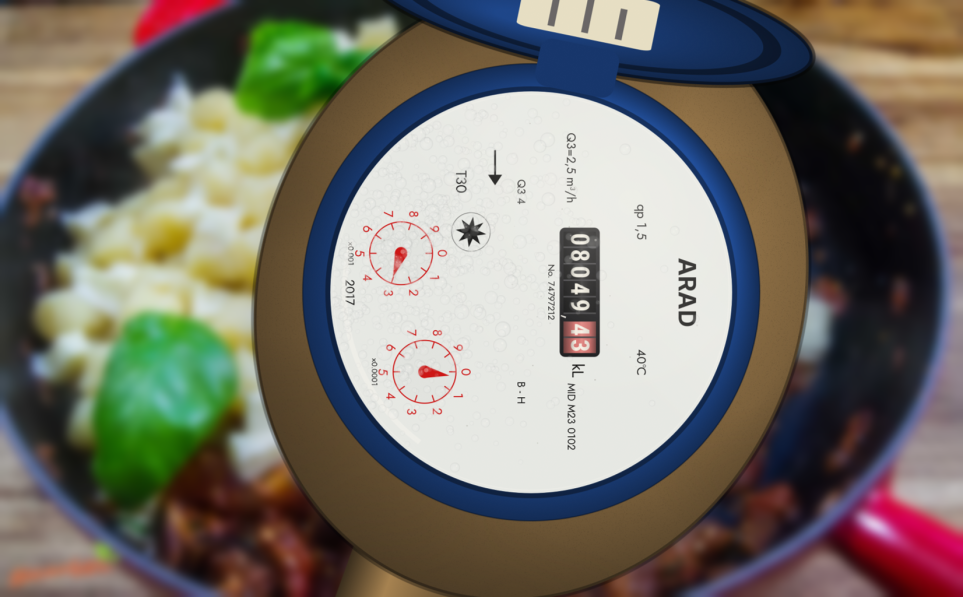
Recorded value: 8049.4330 kL
